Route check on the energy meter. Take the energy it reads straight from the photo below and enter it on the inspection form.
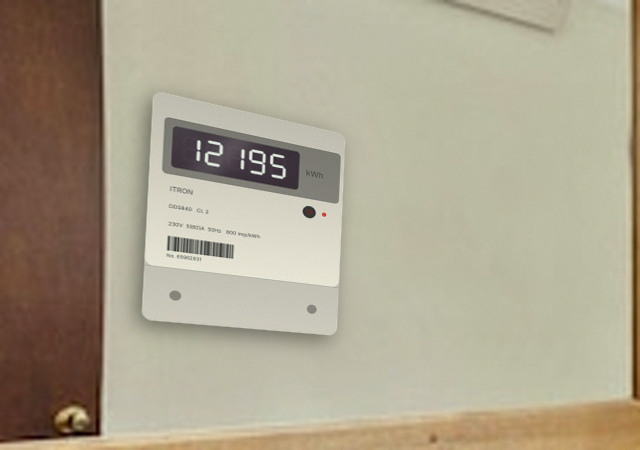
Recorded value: 12195 kWh
